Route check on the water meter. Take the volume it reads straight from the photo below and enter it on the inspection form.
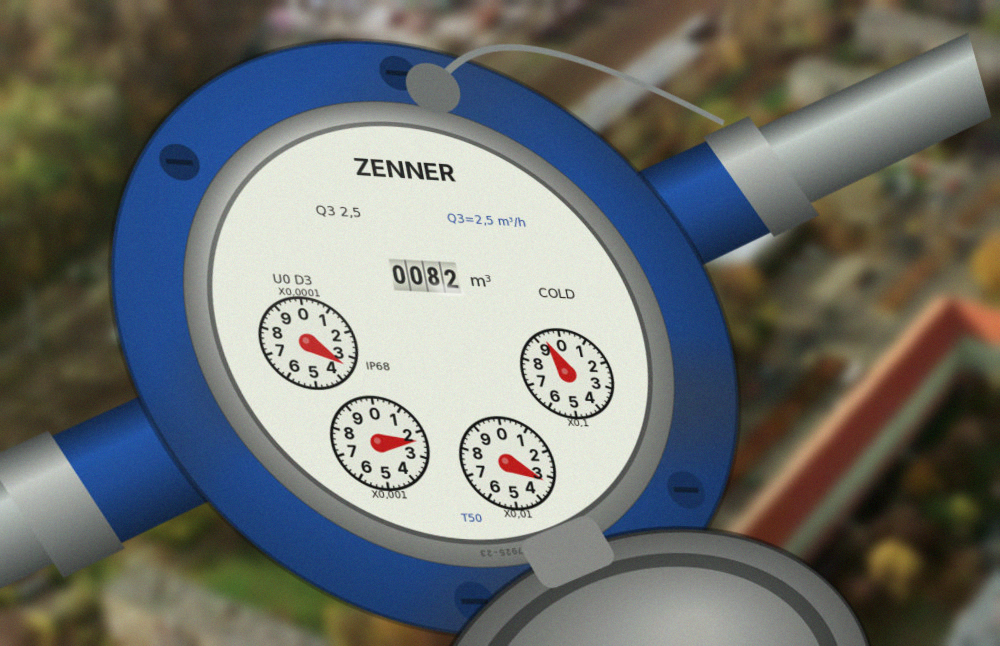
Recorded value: 81.9323 m³
